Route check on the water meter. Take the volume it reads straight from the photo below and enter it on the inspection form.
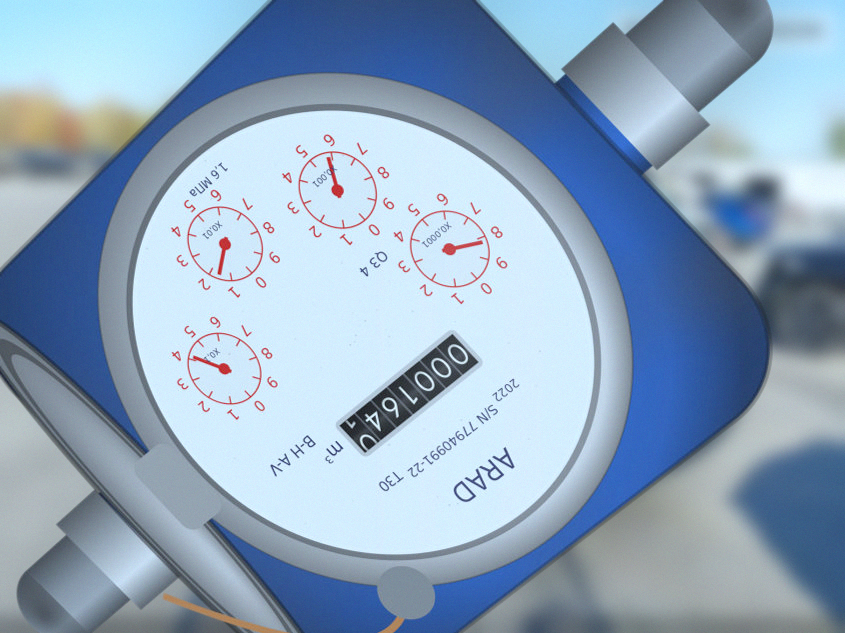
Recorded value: 1640.4158 m³
